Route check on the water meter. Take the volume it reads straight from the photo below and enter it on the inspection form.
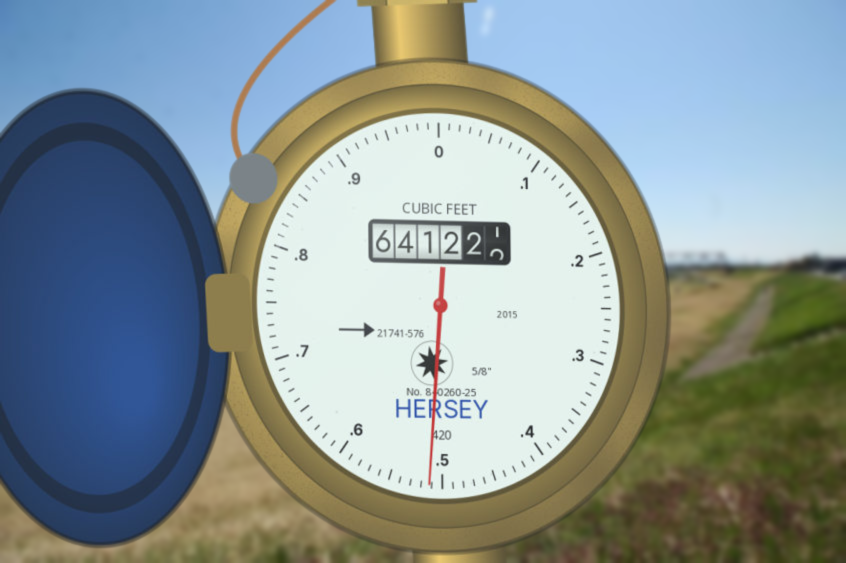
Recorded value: 641221.51 ft³
